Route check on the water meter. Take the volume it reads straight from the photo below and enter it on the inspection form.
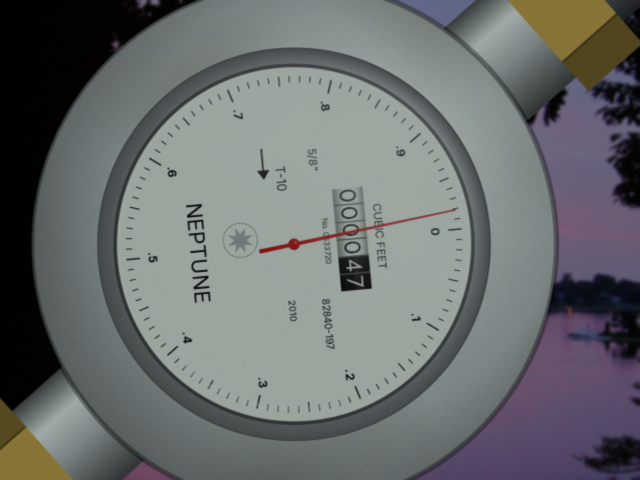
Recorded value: 46.98 ft³
